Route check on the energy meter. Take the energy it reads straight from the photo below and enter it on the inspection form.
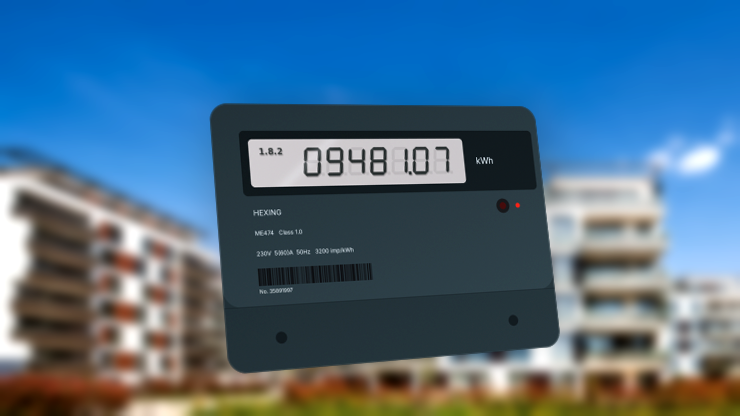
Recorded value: 9481.07 kWh
